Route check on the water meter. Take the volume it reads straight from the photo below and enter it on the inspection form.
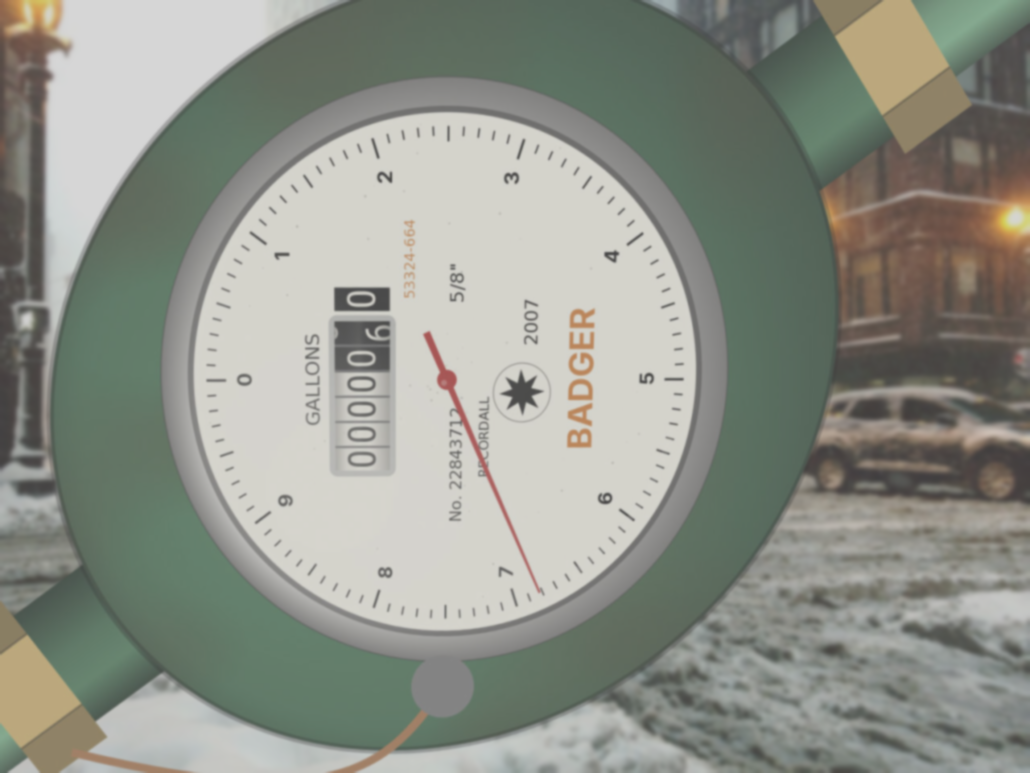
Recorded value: 56.8 gal
